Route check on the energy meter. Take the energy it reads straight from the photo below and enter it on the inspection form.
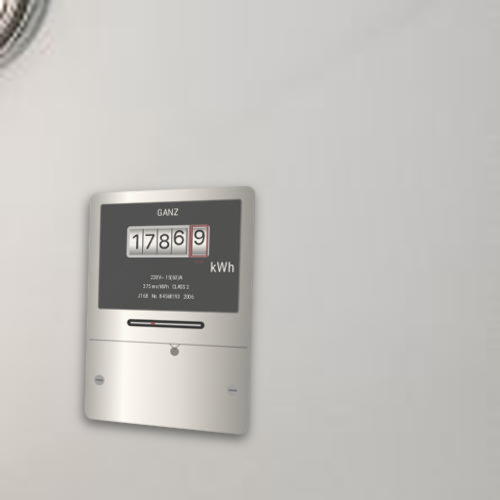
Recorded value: 1786.9 kWh
